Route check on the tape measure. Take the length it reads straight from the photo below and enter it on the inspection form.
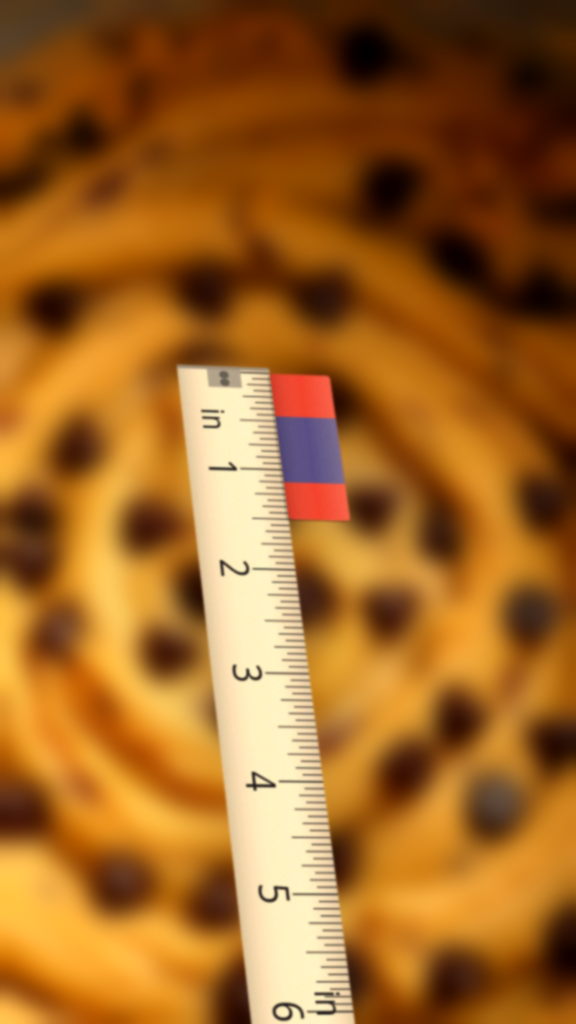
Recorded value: 1.5 in
